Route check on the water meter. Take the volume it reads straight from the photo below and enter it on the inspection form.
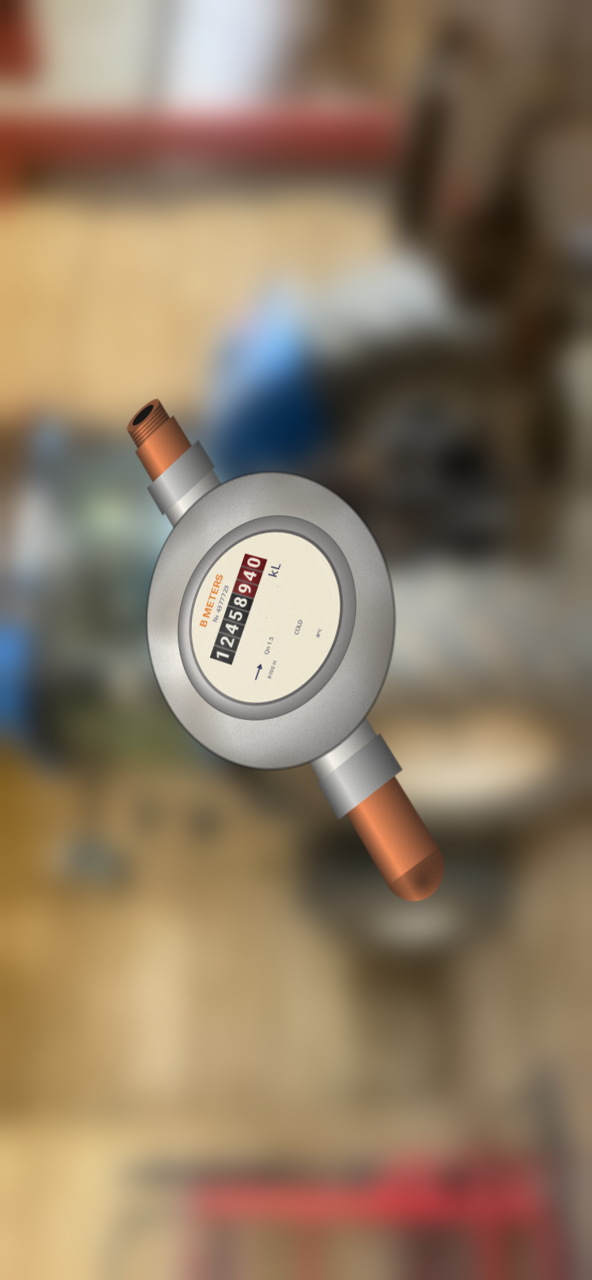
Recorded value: 12458.940 kL
